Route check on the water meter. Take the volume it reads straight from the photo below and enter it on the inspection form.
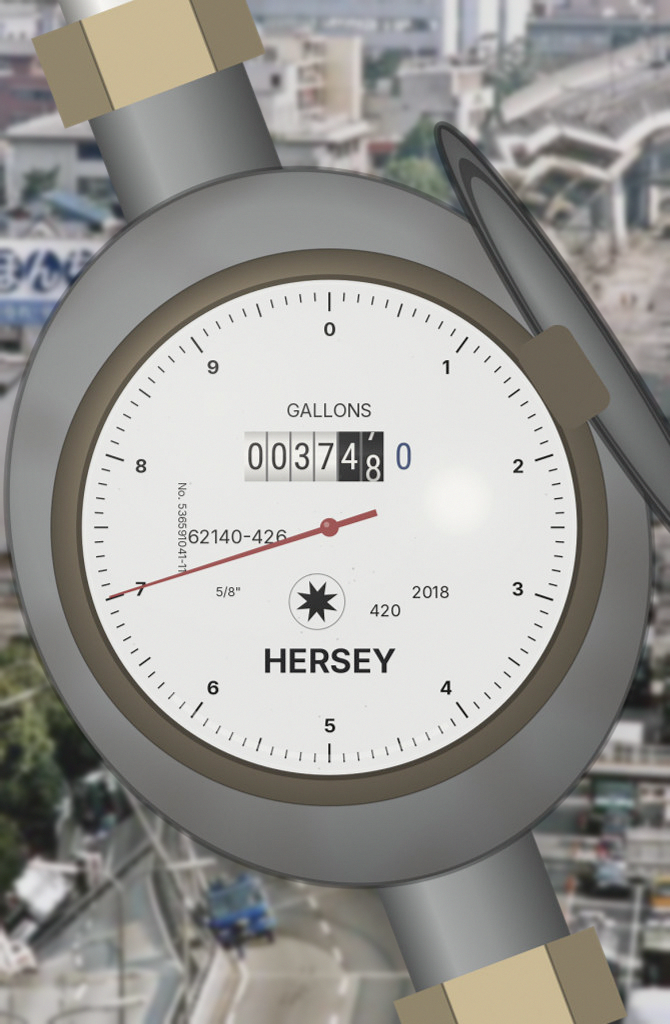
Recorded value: 37477.0 gal
